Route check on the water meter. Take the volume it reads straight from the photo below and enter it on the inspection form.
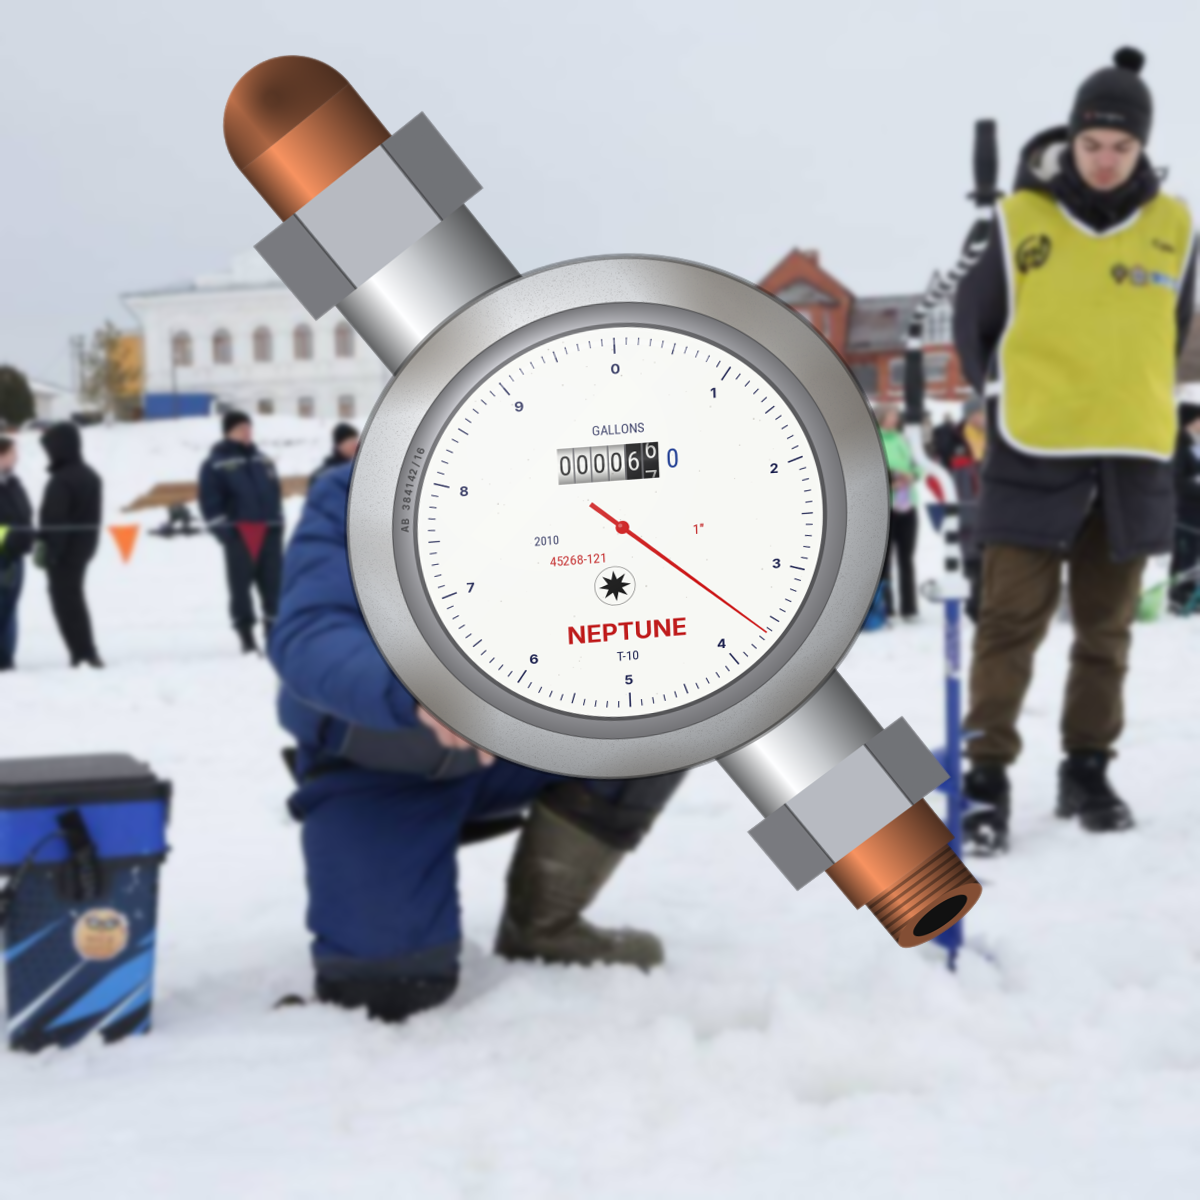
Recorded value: 663.6 gal
